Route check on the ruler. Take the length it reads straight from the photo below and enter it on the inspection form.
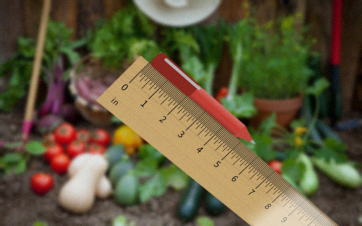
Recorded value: 5.5 in
